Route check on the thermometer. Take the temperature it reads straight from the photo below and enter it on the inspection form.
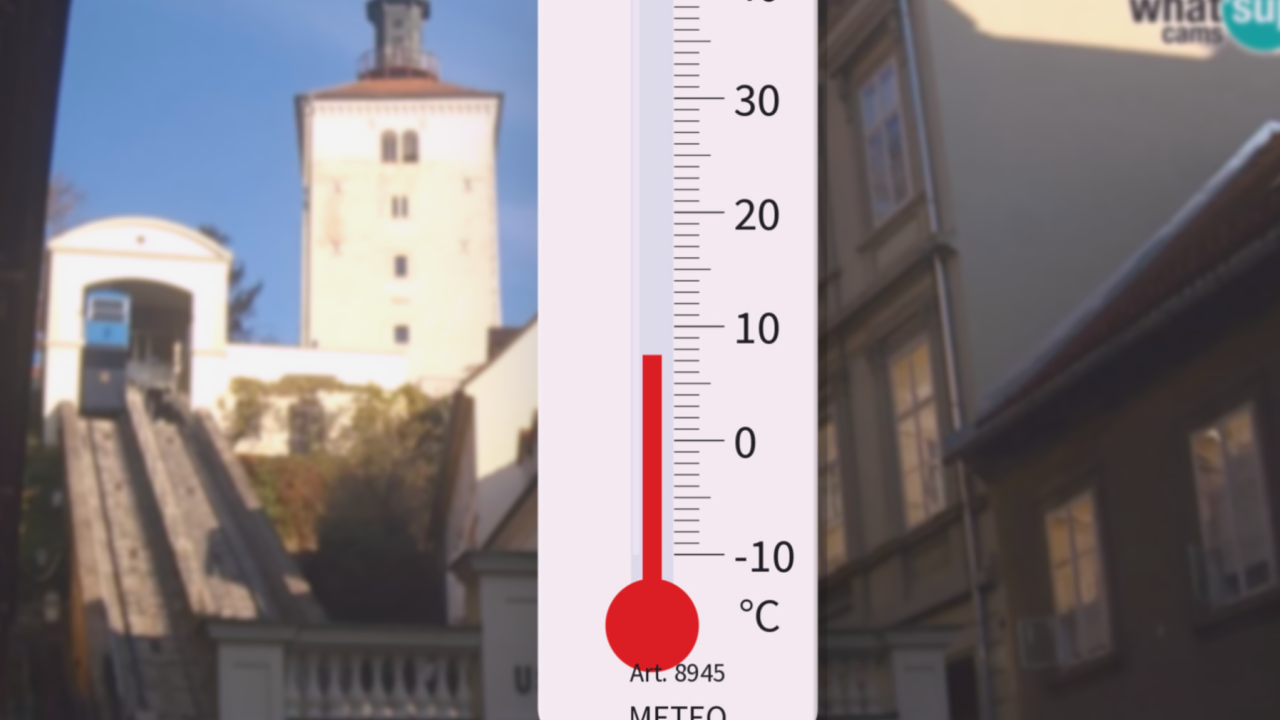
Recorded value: 7.5 °C
